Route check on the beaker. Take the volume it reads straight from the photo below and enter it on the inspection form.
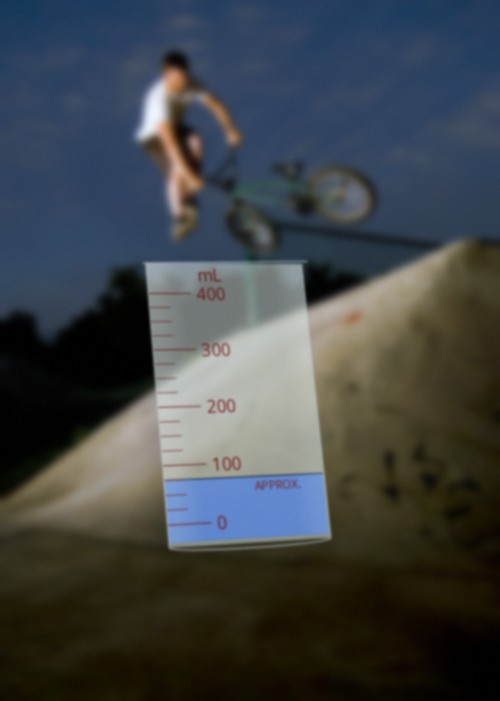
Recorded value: 75 mL
